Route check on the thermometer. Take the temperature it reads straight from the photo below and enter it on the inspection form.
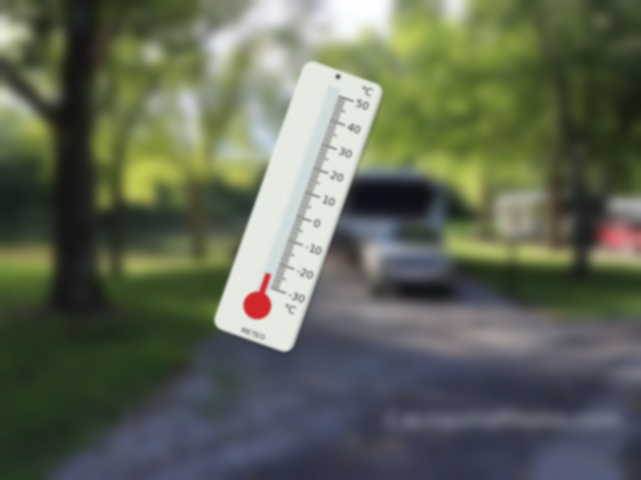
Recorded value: -25 °C
